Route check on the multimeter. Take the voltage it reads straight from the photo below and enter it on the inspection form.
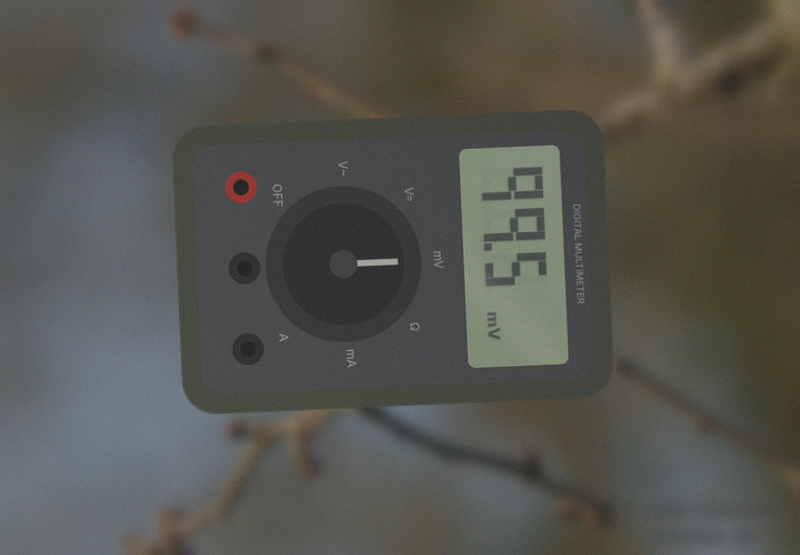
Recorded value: 99.5 mV
